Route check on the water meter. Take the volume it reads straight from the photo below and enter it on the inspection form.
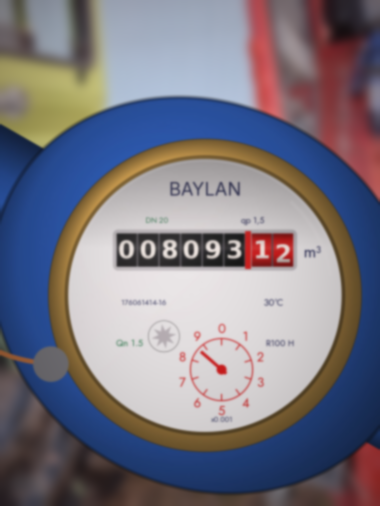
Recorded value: 8093.118 m³
